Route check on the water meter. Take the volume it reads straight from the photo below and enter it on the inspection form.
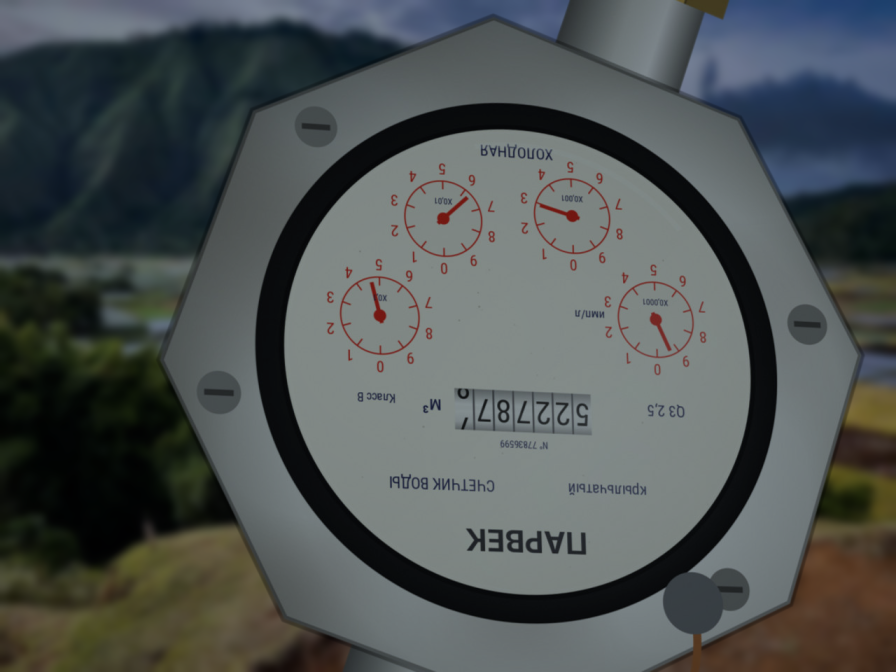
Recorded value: 5227877.4629 m³
